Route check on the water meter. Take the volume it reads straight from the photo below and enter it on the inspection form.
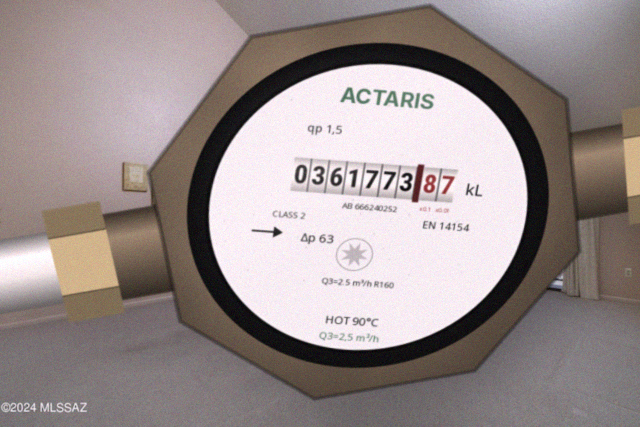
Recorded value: 361773.87 kL
